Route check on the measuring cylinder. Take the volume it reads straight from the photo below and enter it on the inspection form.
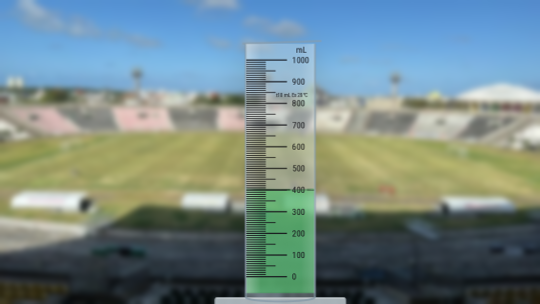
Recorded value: 400 mL
